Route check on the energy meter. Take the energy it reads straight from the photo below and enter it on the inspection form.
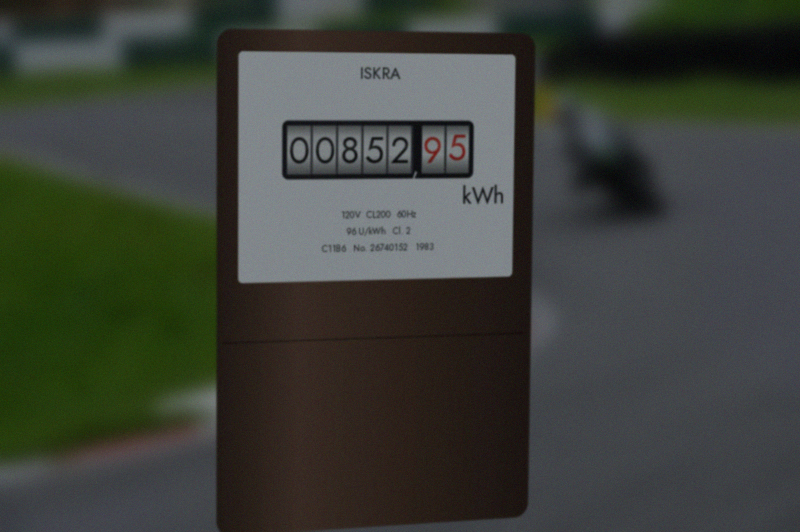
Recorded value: 852.95 kWh
